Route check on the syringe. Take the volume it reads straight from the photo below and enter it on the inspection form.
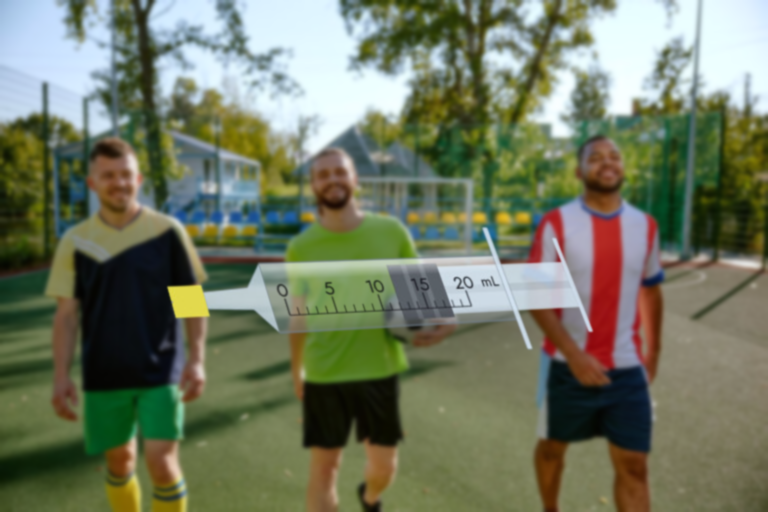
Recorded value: 12 mL
